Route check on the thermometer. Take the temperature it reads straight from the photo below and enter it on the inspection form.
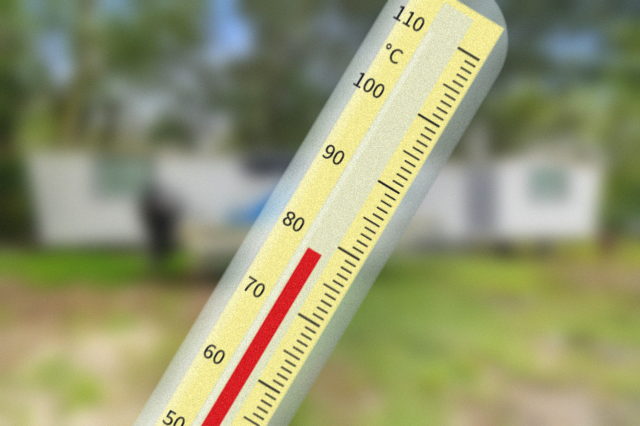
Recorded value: 78 °C
